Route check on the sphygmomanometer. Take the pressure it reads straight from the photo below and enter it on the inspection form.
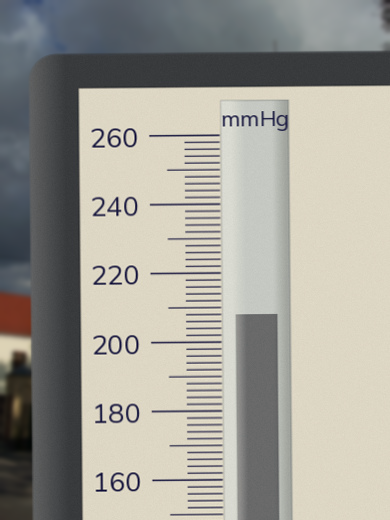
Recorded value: 208 mmHg
